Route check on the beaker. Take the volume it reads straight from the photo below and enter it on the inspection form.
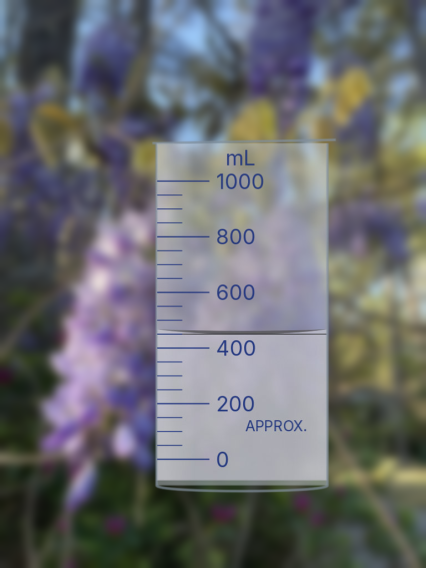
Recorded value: 450 mL
